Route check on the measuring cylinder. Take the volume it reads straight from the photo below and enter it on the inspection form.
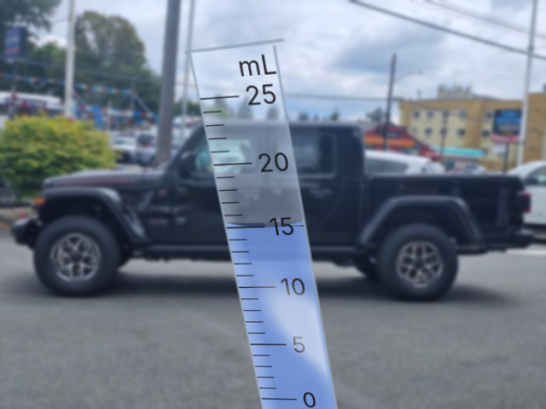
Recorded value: 15 mL
